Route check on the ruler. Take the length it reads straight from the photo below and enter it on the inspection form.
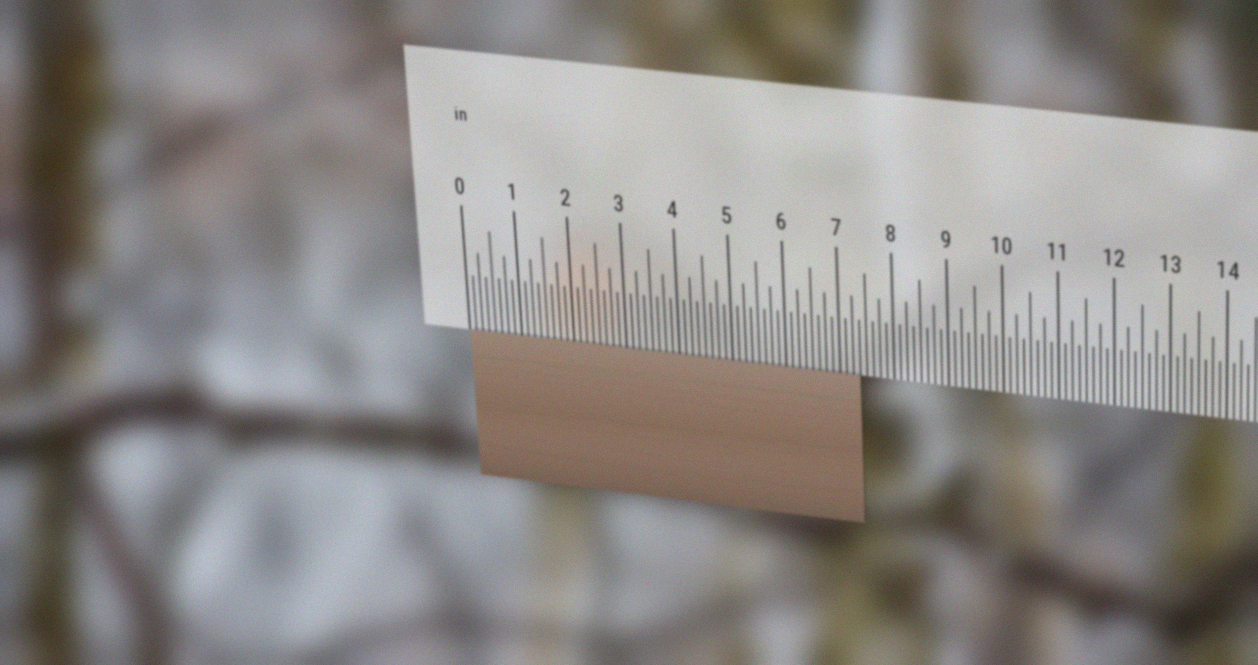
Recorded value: 7.375 in
